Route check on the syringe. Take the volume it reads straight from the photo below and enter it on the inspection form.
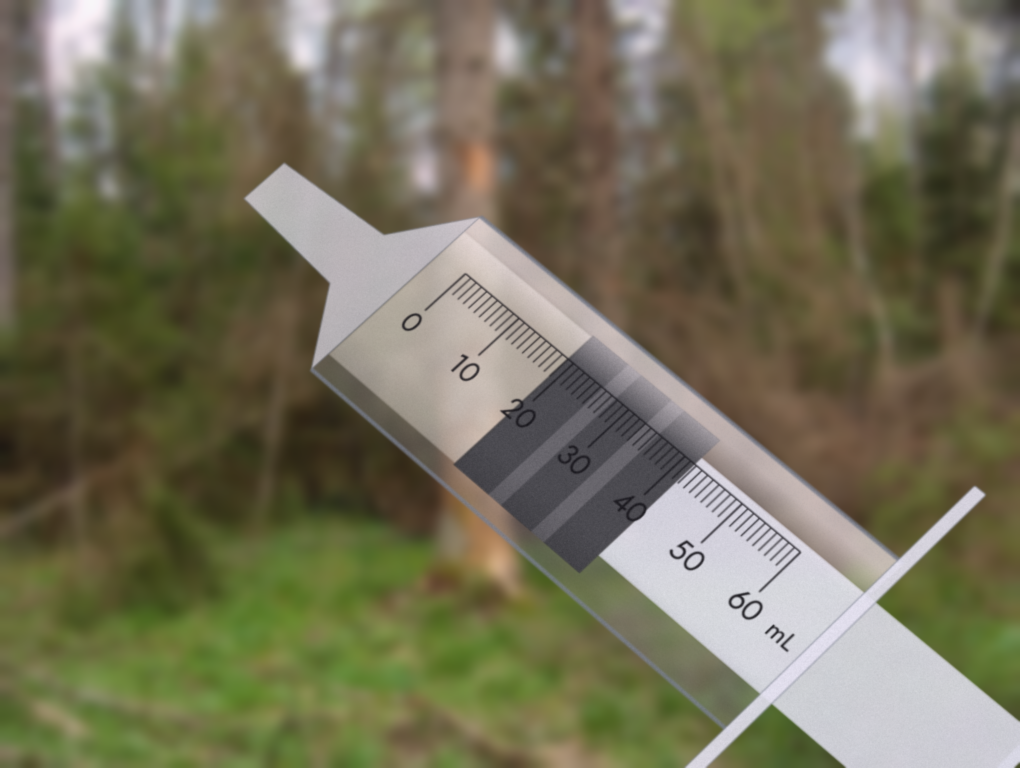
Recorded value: 19 mL
